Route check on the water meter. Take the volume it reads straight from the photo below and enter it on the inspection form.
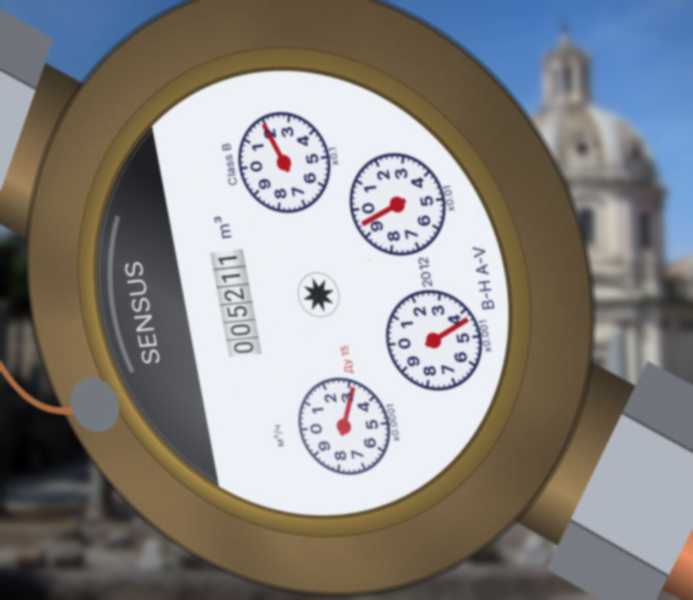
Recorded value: 5211.1943 m³
